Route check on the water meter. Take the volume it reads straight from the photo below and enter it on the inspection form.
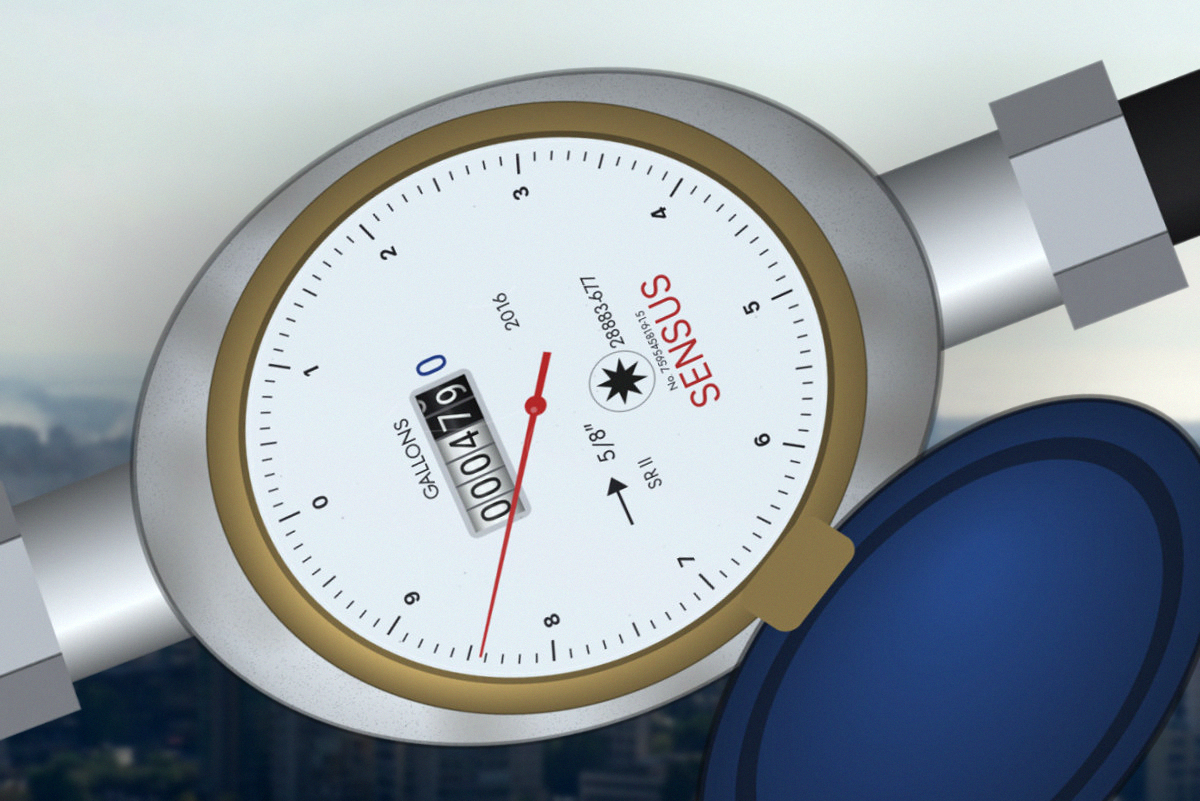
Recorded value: 4788.4 gal
